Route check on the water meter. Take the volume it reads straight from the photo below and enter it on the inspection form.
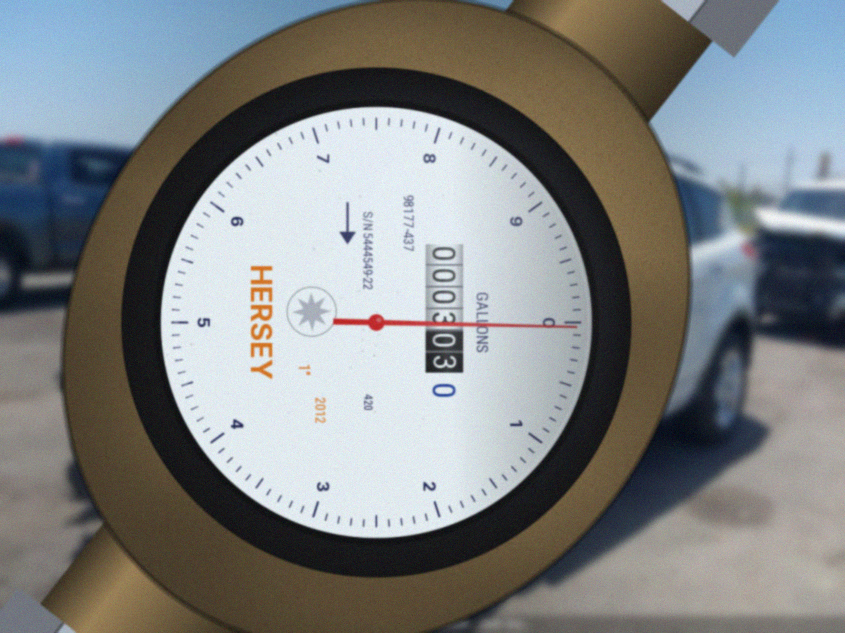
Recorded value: 3030.0 gal
